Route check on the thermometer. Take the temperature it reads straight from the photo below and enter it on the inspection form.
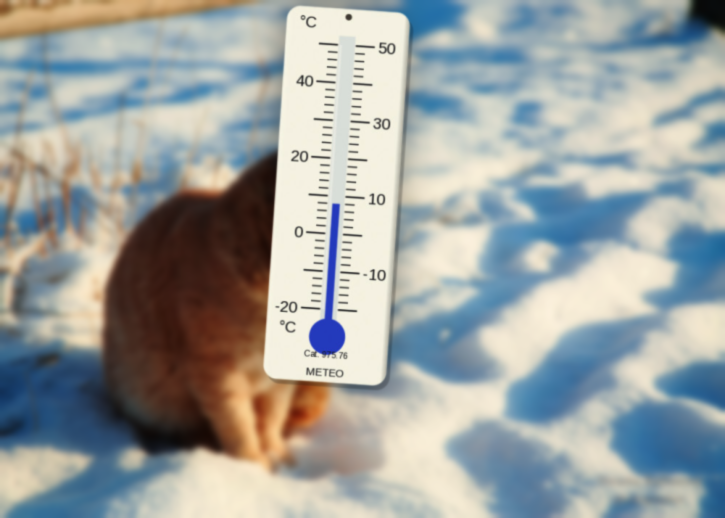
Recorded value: 8 °C
